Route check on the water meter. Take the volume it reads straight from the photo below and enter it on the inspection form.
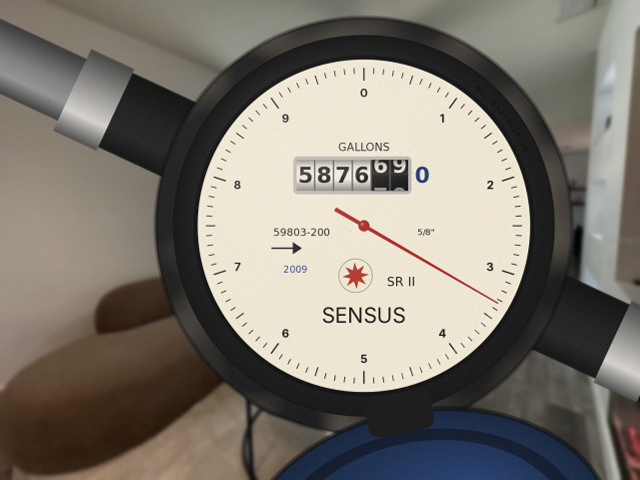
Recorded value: 5876693.3 gal
